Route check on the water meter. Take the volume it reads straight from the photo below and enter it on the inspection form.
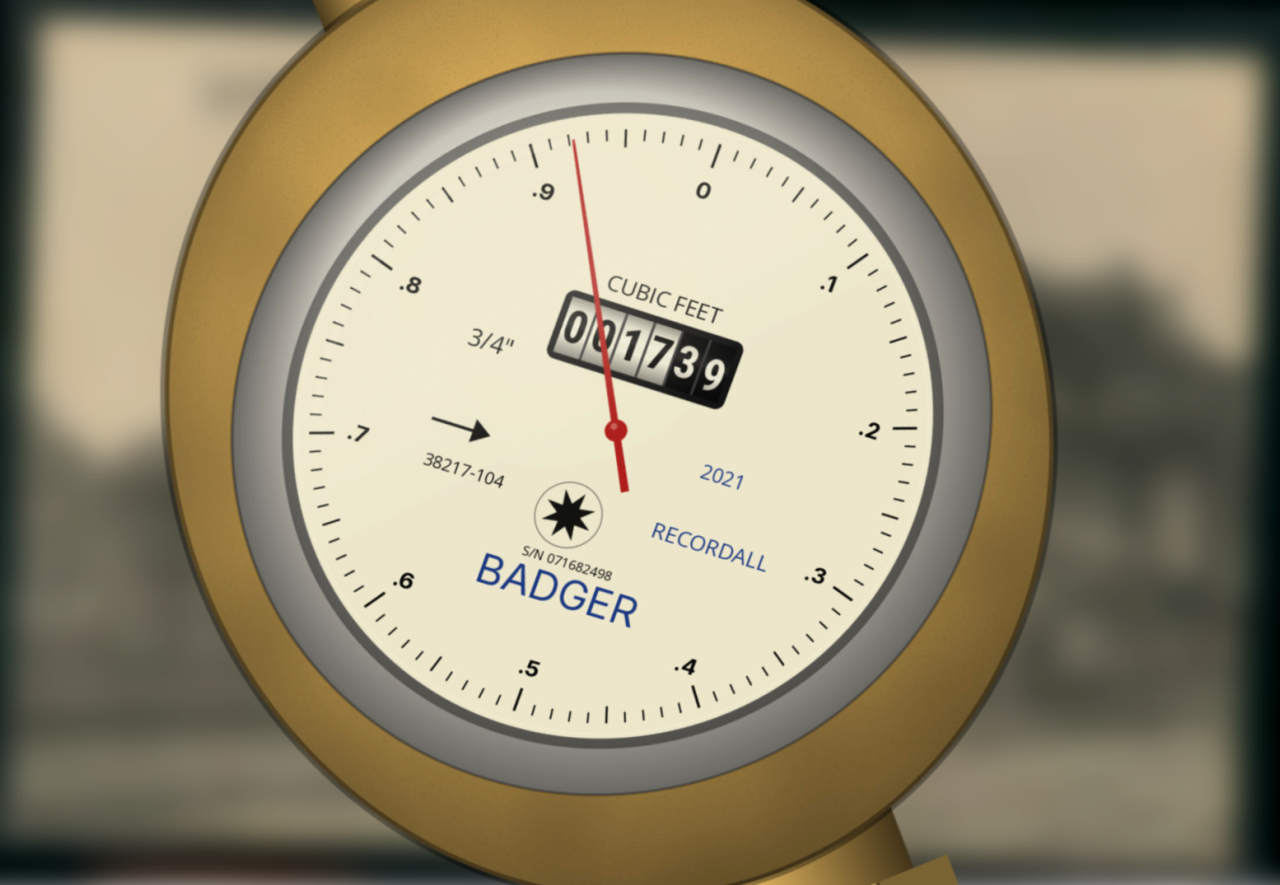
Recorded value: 1738.92 ft³
